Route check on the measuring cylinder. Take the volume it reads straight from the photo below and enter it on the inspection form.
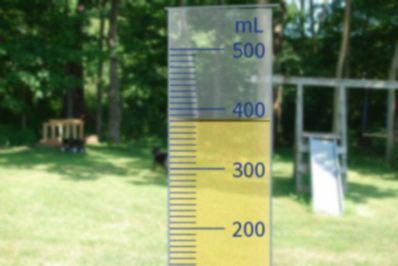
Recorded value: 380 mL
